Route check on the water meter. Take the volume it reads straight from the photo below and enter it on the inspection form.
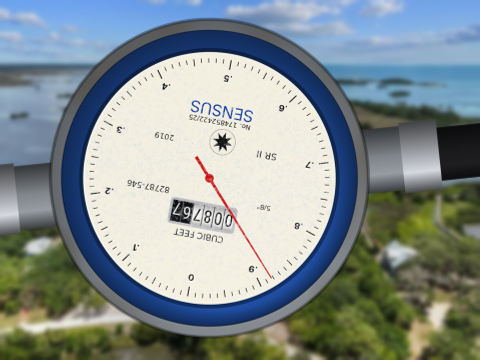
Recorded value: 8766.88 ft³
